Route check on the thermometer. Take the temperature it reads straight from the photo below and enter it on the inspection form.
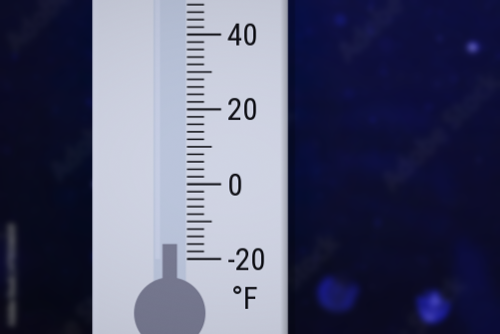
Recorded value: -16 °F
